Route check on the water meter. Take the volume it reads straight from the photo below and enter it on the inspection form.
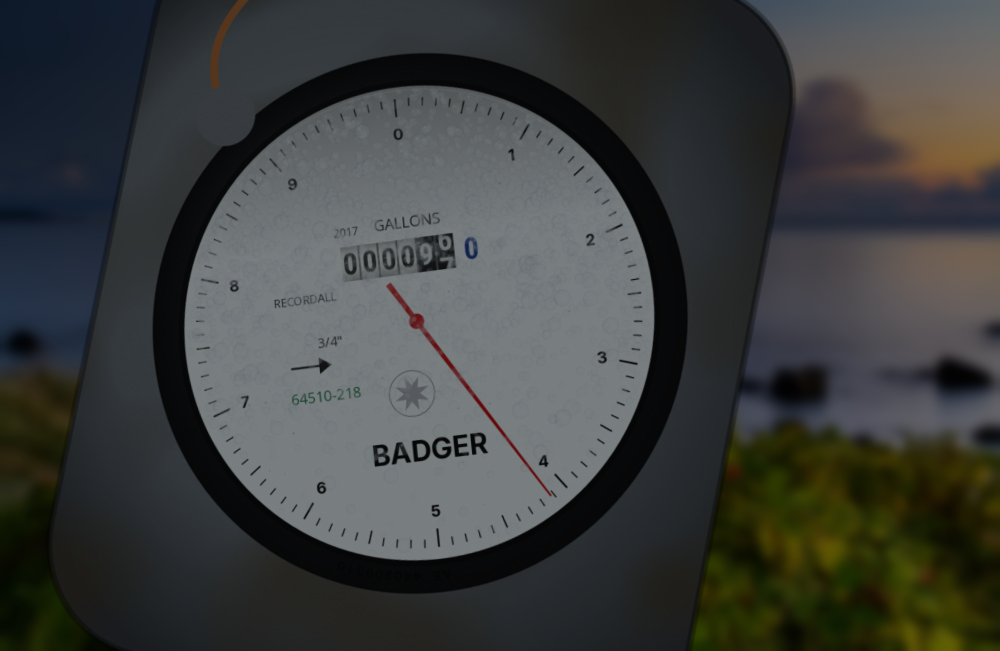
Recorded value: 964.1 gal
